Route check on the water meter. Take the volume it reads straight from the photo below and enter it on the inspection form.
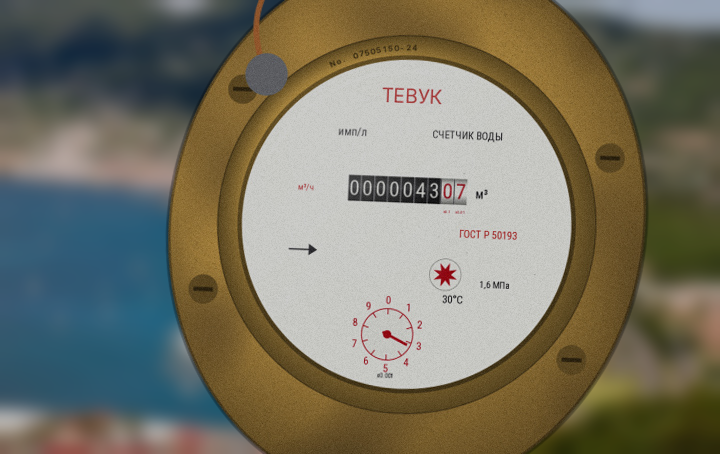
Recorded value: 43.073 m³
